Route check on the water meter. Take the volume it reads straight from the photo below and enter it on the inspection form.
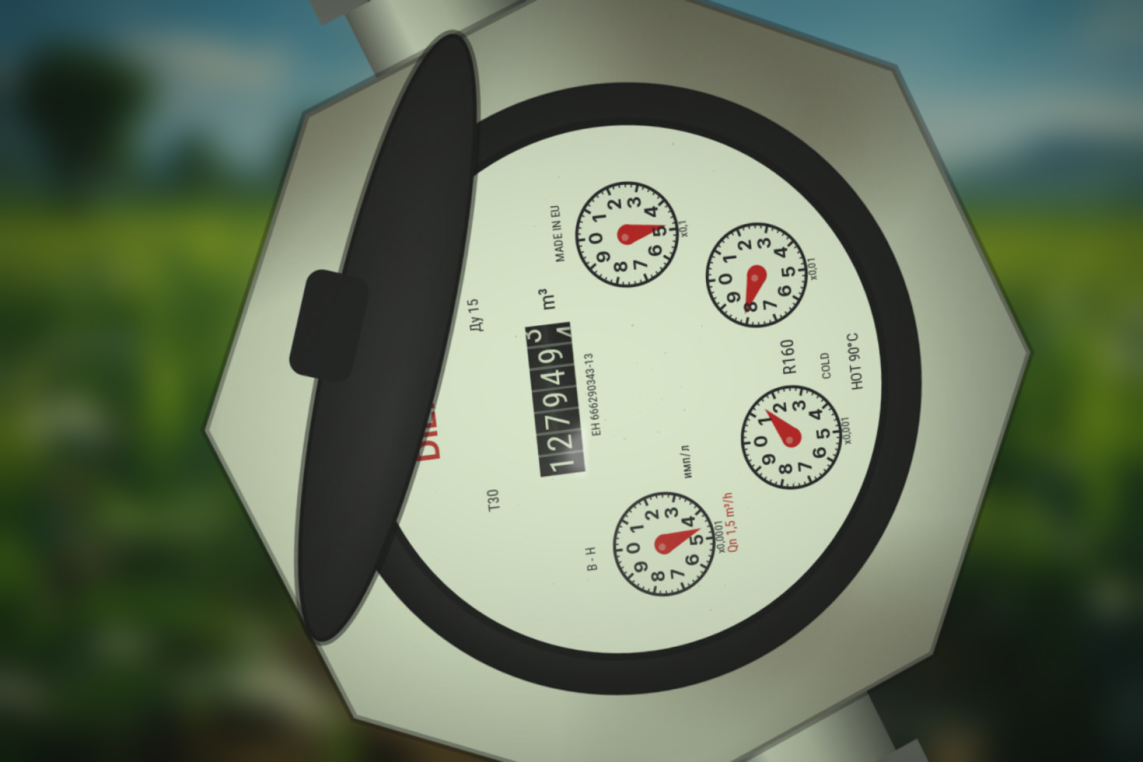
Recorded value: 1279493.4814 m³
